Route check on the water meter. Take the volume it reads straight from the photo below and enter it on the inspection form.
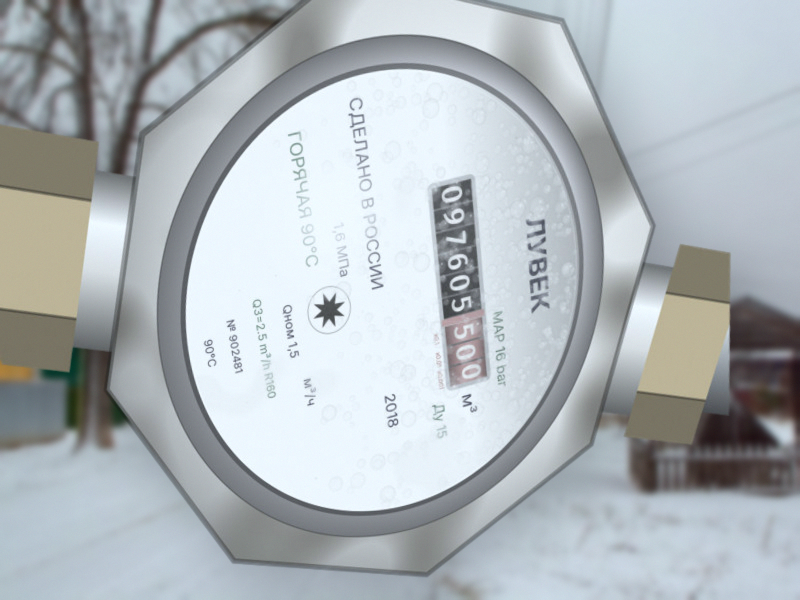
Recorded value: 97605.500 m³
